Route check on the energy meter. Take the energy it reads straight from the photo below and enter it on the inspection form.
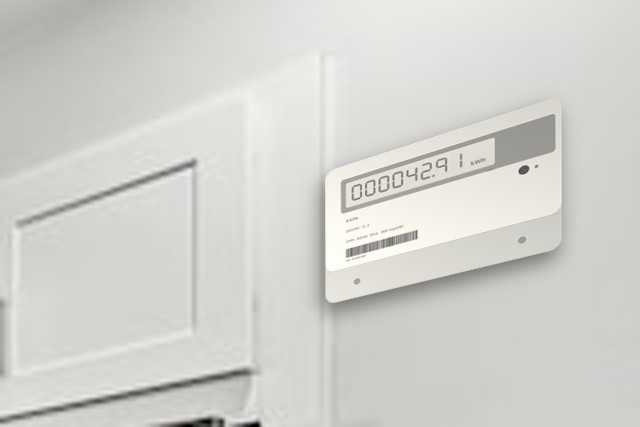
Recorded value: 42.91 kWh
